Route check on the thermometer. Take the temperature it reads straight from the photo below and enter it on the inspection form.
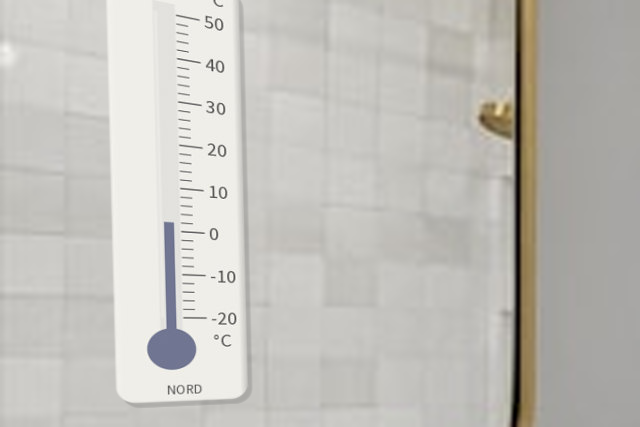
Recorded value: 2 °C
